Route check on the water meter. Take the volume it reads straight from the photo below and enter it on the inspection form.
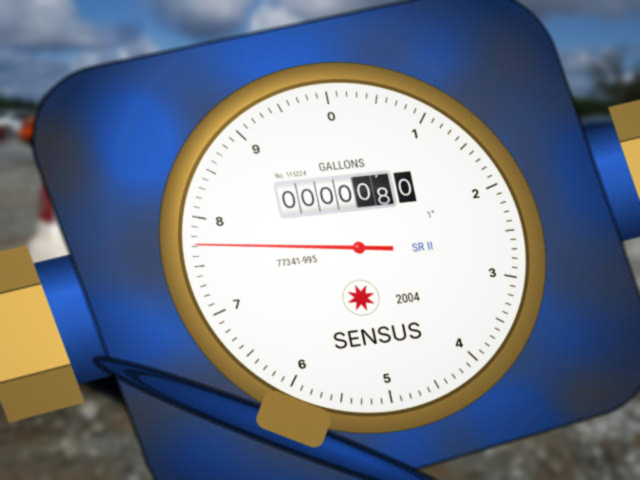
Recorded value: 77.7 gal
